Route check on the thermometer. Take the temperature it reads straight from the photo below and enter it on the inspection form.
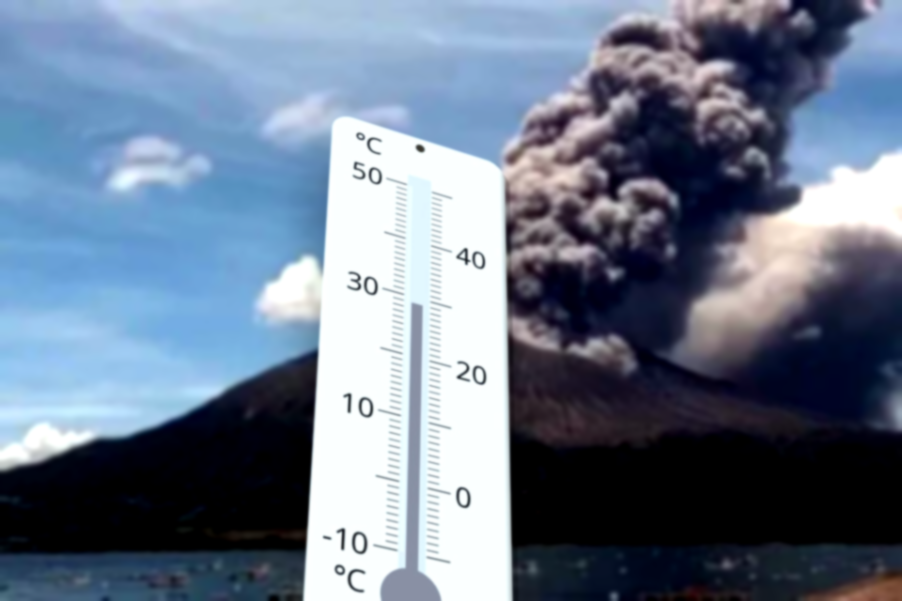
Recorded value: 29 °C
